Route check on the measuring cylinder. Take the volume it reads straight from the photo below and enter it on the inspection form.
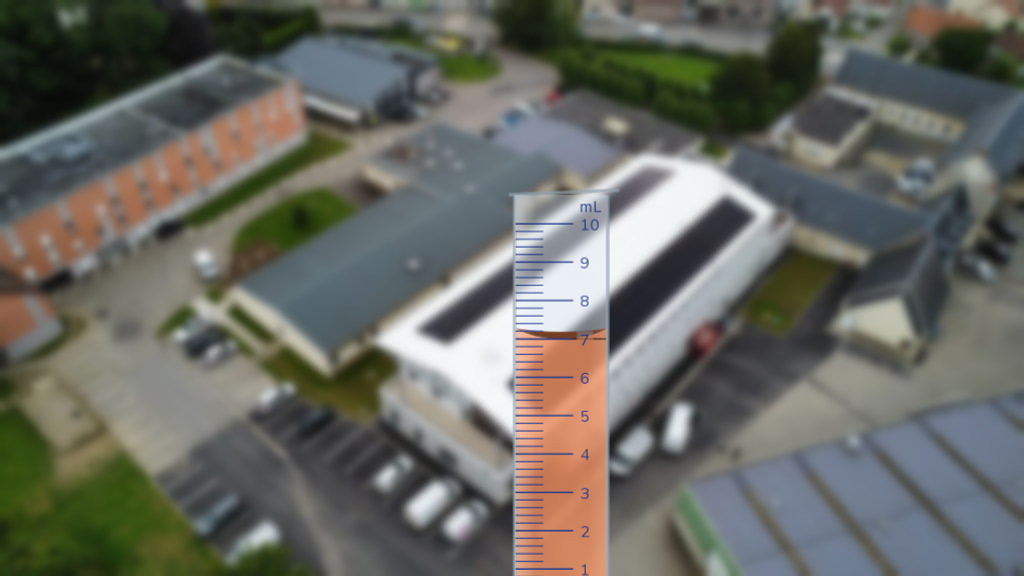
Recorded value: 7 mL
